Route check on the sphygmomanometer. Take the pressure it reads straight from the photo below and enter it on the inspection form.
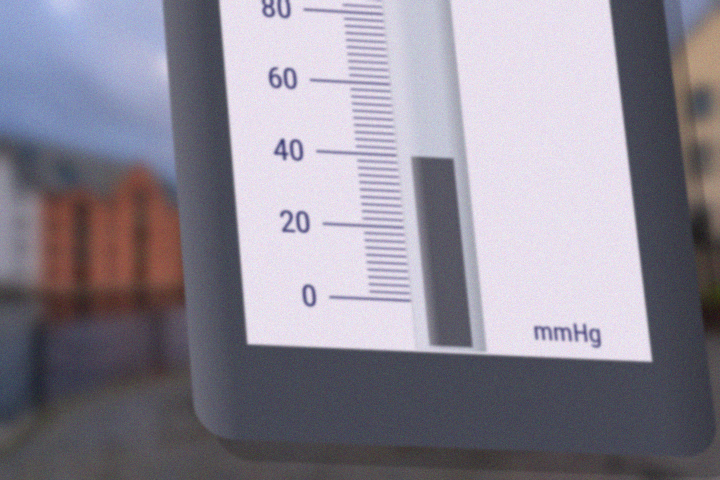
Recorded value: 40 mmHg
